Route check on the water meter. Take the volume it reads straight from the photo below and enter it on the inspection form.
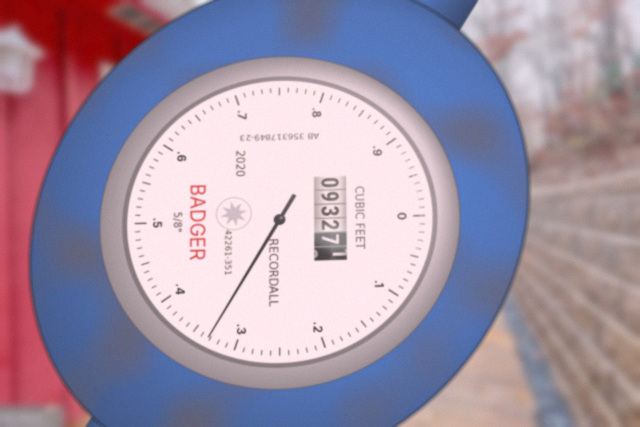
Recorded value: 93271.33 ft³
